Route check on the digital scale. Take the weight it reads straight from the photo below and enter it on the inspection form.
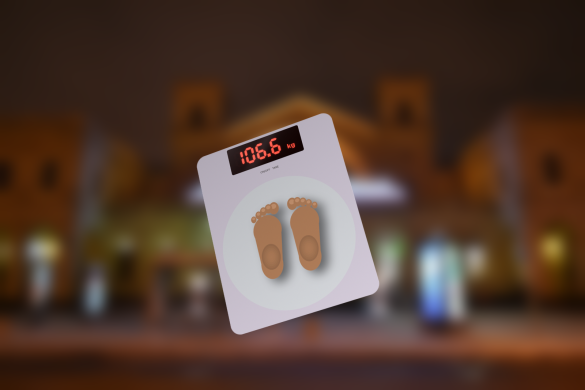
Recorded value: 106.6 kg
